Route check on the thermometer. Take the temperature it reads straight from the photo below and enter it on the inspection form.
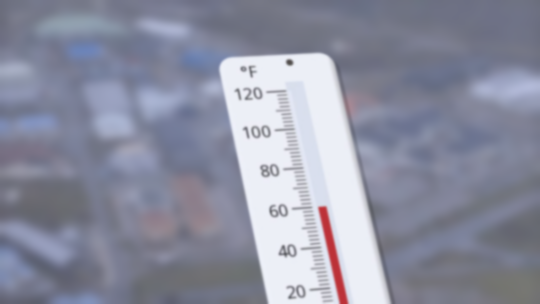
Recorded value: 60 °F
